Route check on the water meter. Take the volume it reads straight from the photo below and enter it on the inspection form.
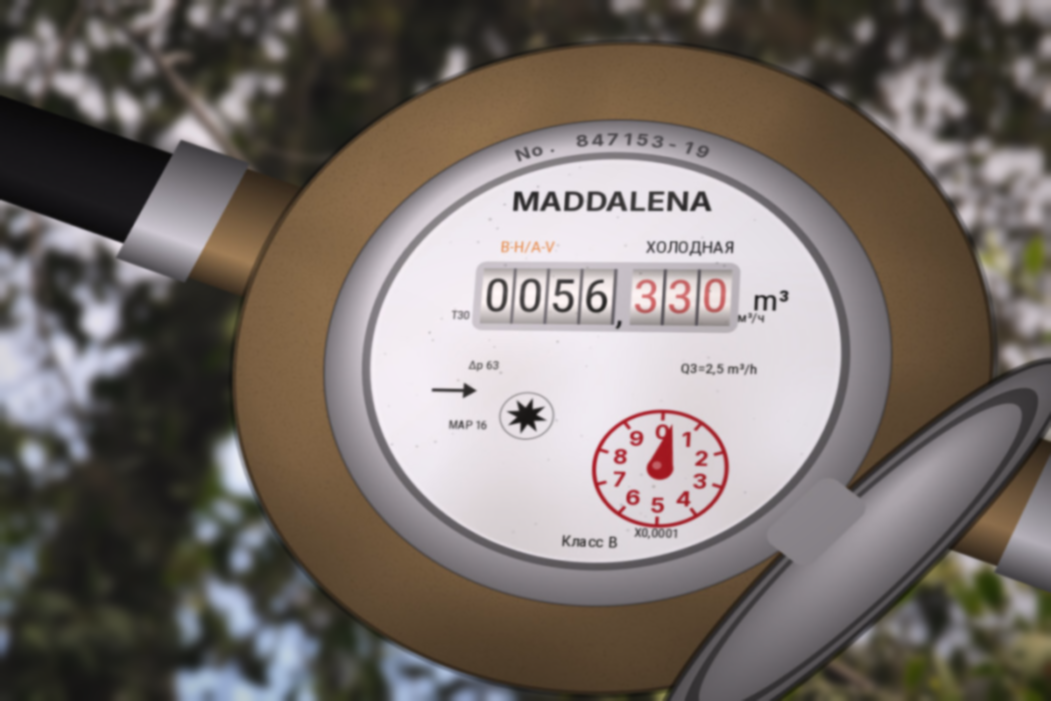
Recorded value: 56.3300 m³
